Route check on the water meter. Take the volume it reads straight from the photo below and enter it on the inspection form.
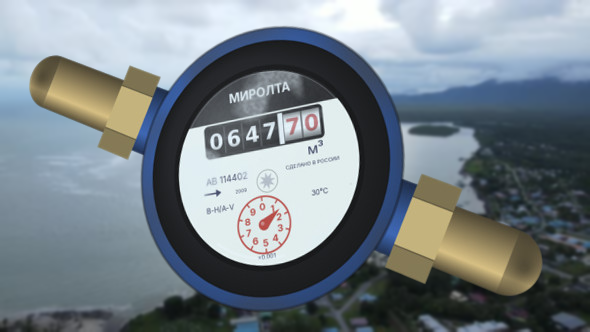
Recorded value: 647.701 m³
